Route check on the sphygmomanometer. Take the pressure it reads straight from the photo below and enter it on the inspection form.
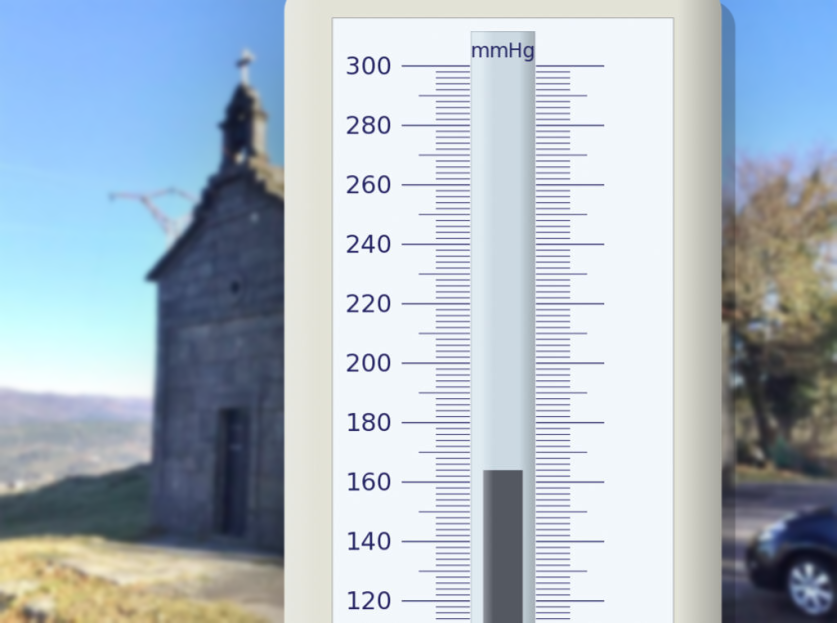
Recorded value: 164 mmHg
